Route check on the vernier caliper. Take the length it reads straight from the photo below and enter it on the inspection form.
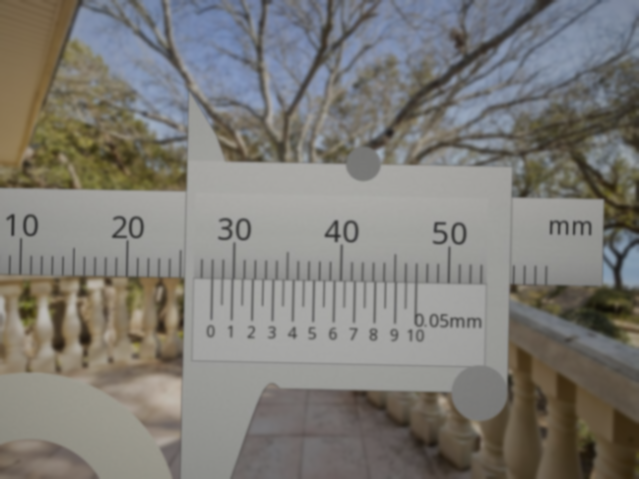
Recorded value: 28.0 mm
